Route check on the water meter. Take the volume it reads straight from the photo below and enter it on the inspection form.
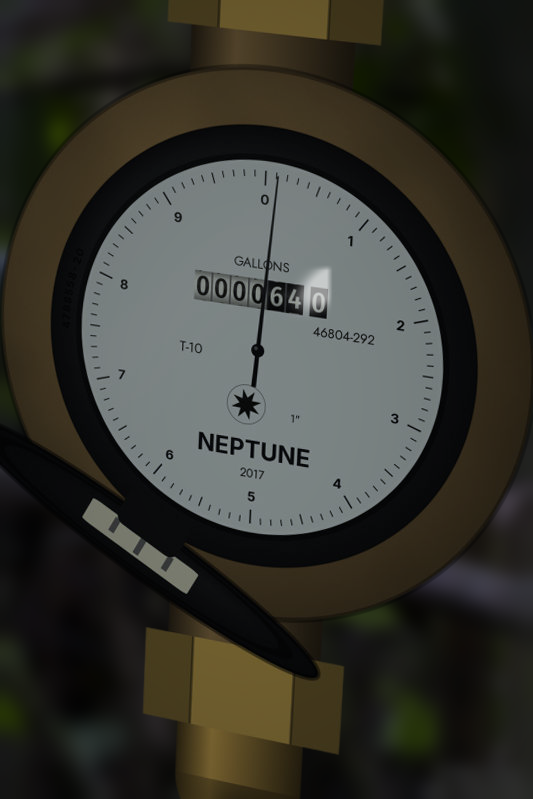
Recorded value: 640.1 gal
